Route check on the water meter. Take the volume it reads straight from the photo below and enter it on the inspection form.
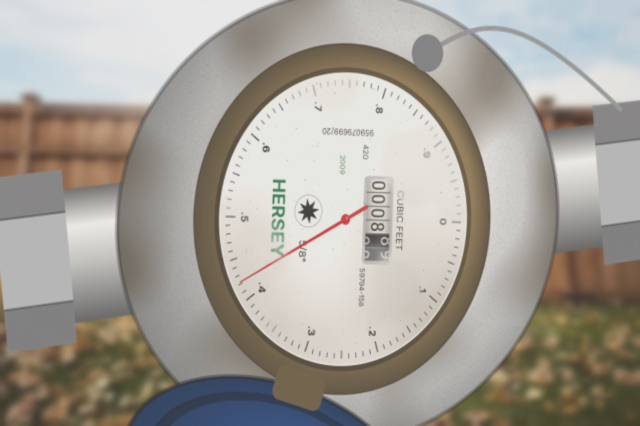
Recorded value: 889.42 ft³
